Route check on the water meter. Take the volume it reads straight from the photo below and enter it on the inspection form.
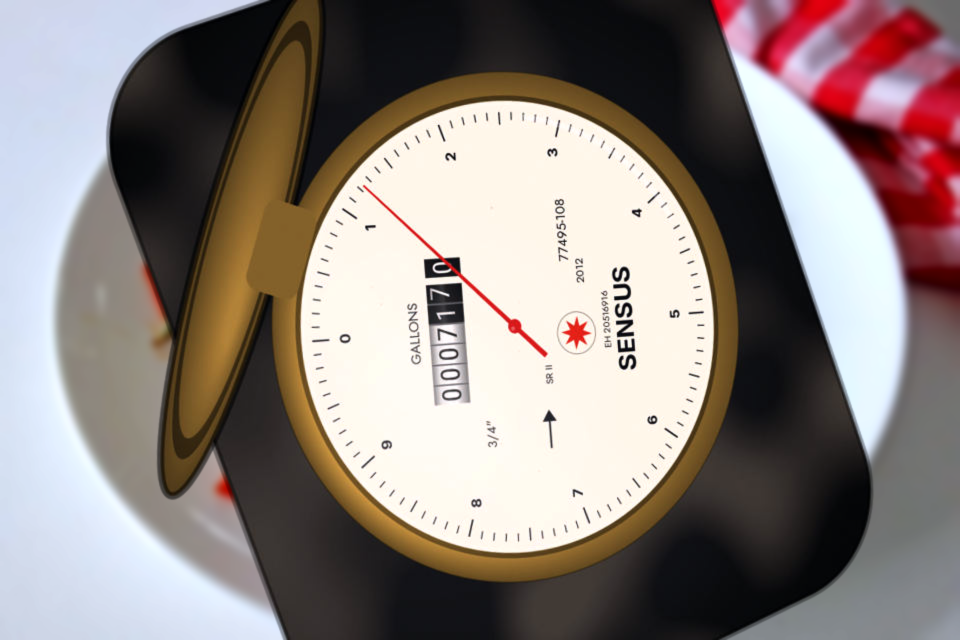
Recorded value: 7171.2 gal
